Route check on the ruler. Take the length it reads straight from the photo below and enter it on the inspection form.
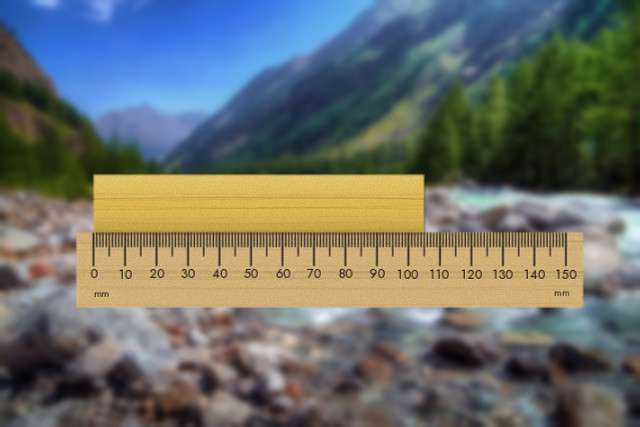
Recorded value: 105 mm
